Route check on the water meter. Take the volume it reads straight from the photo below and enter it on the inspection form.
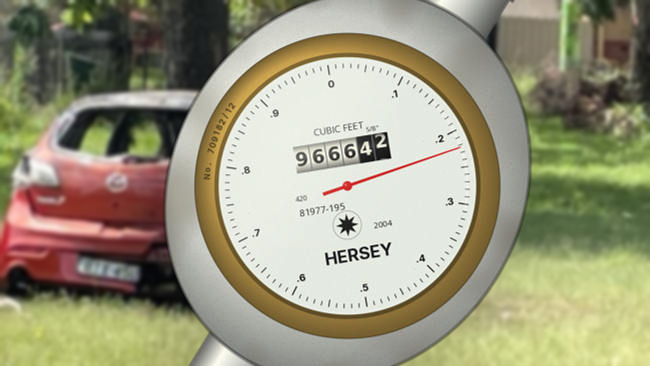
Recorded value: 966642.22 ft³
